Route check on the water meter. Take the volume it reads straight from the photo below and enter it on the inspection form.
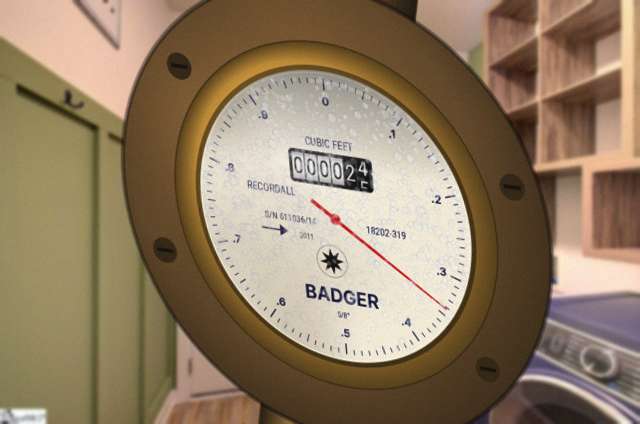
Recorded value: 24.34 ft³
